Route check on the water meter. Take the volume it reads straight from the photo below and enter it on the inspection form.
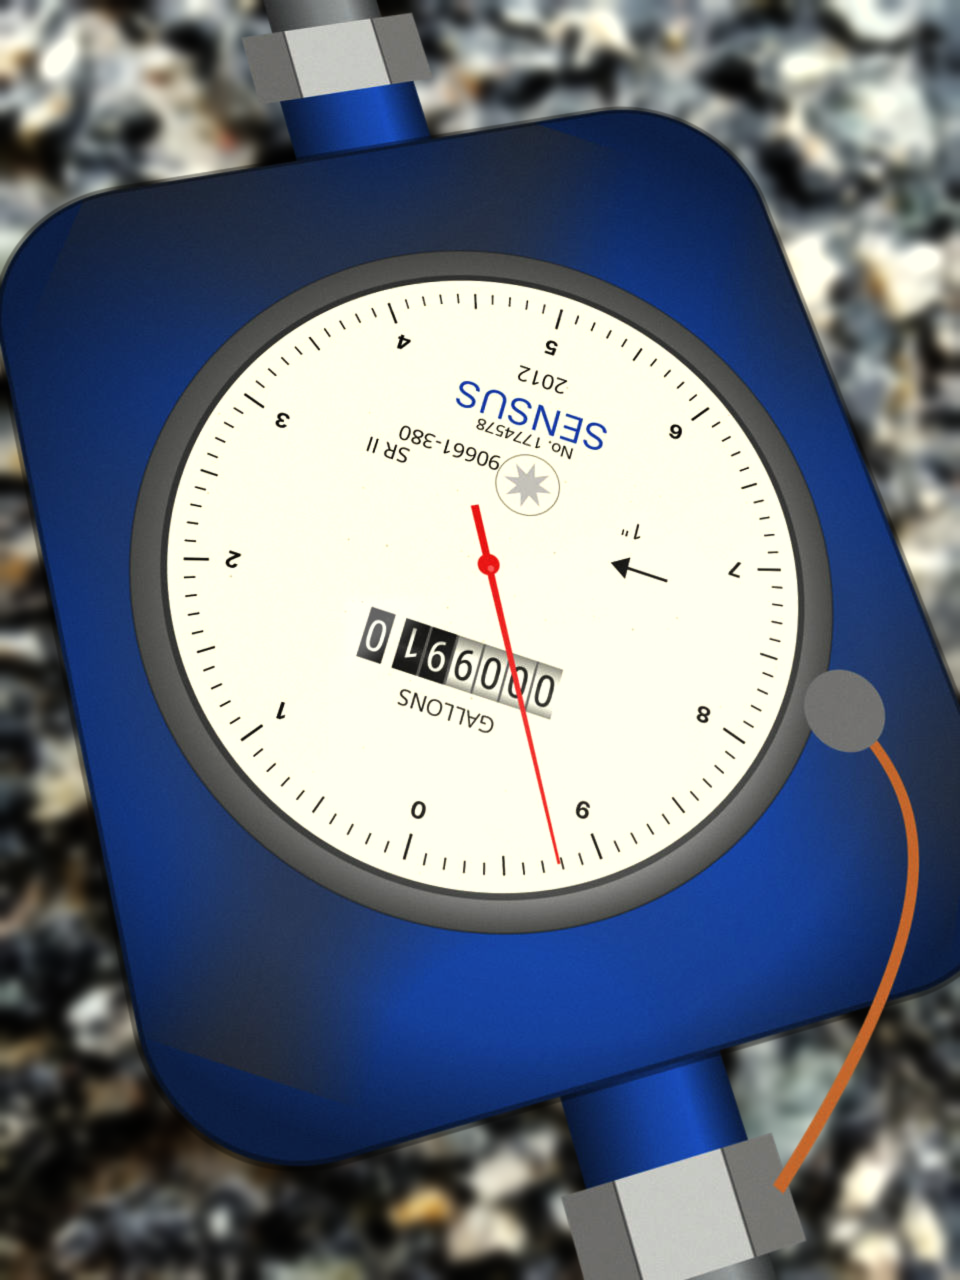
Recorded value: 9909.2 gal
